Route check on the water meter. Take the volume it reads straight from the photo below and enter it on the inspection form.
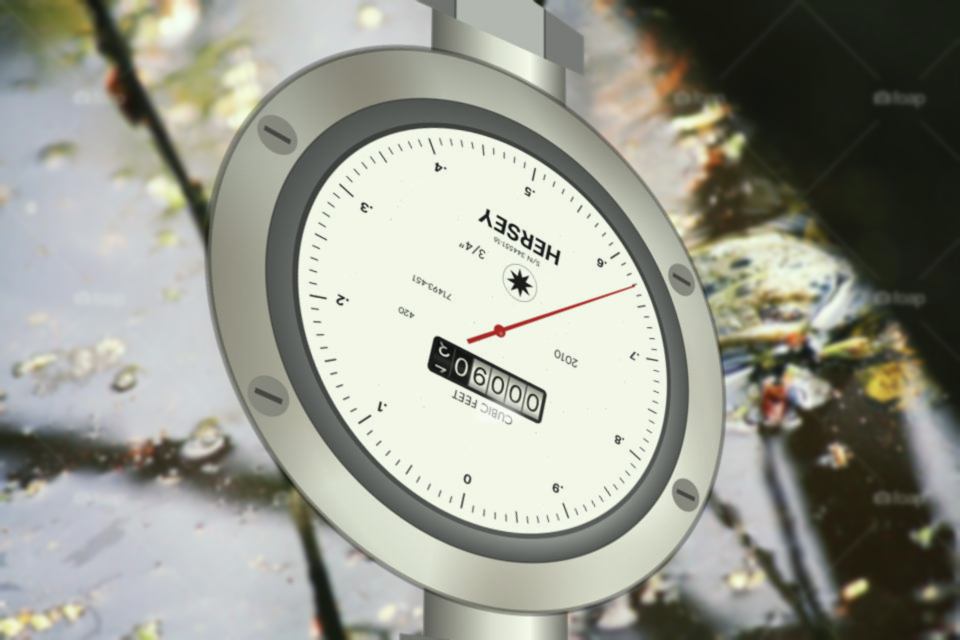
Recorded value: 902.63 ft³
